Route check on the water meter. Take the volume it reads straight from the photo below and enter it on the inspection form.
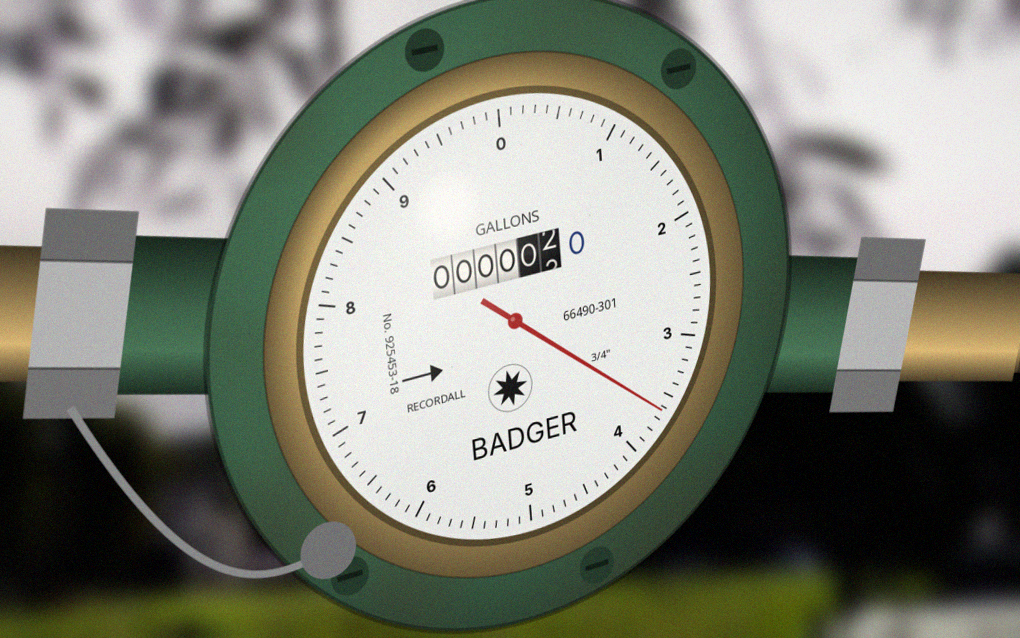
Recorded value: 23.6 gal
